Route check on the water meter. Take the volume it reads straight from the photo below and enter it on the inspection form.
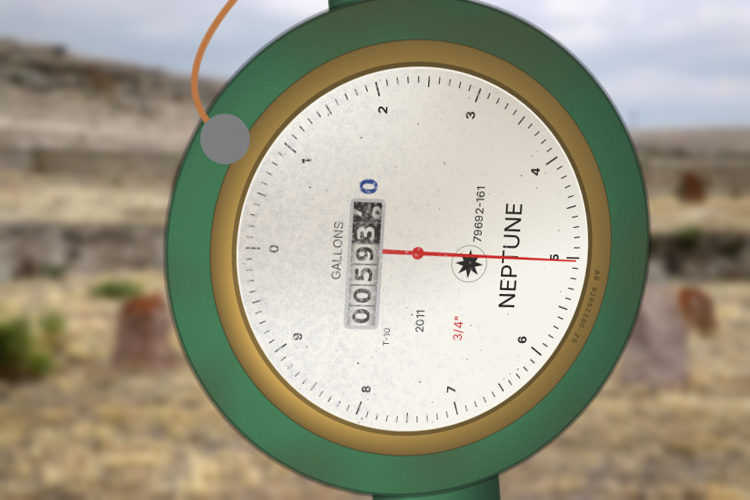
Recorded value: 59375.0 gal
